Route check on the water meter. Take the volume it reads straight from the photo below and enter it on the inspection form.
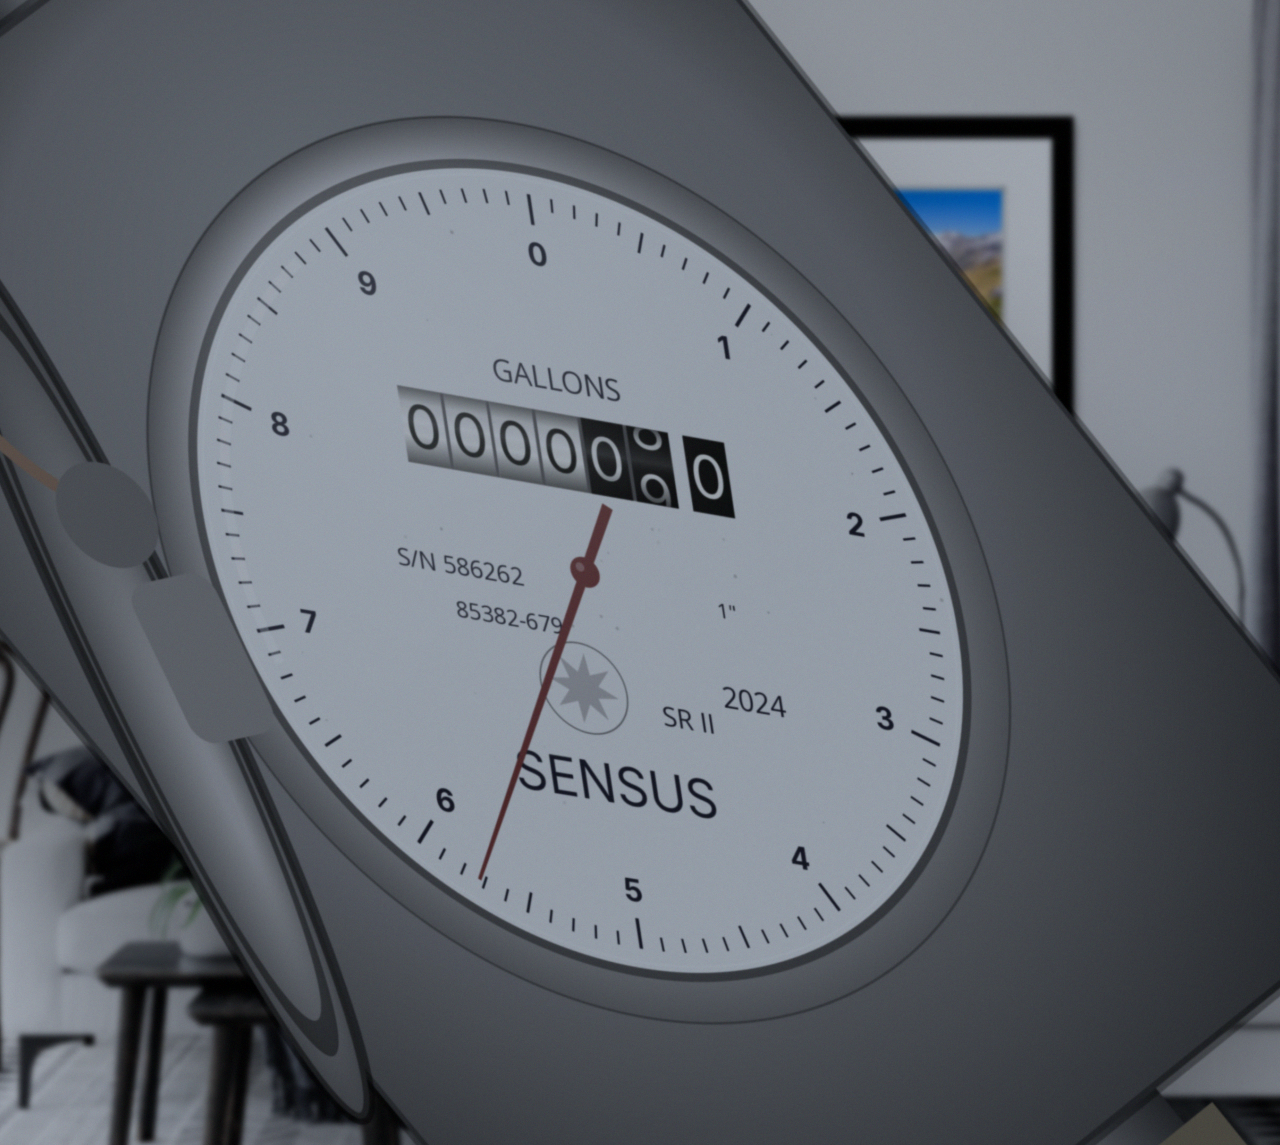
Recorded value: 85.7 gal
